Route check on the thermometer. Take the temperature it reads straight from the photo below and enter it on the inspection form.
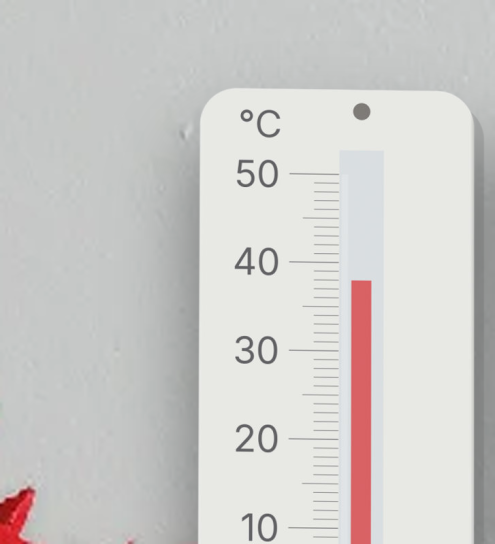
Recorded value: 38 °C
